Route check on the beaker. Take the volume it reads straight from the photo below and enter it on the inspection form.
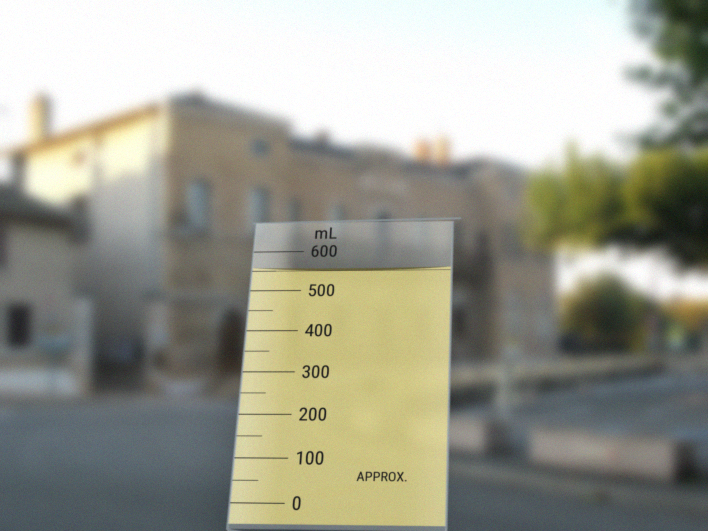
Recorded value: 550 mL
